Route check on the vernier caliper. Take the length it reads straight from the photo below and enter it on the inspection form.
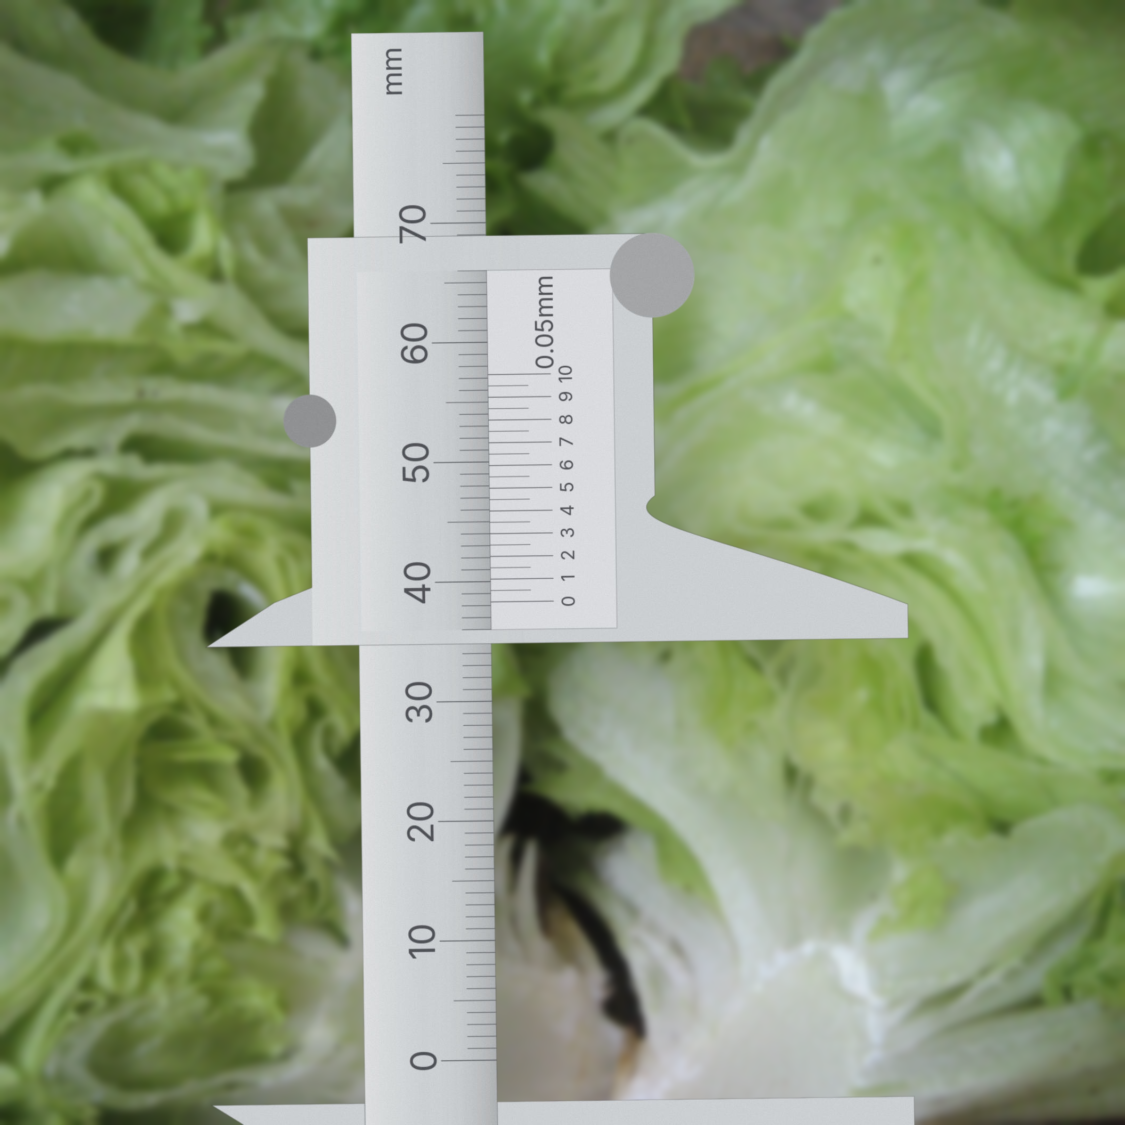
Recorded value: 38.3 mm
